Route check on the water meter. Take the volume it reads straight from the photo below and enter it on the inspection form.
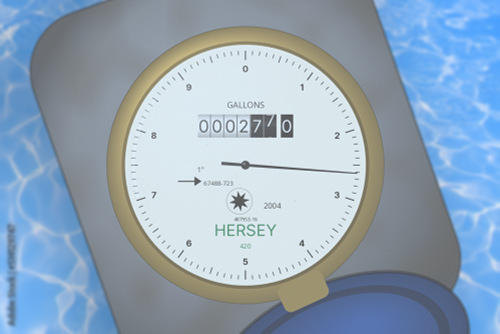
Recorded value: 2772.6 gal
